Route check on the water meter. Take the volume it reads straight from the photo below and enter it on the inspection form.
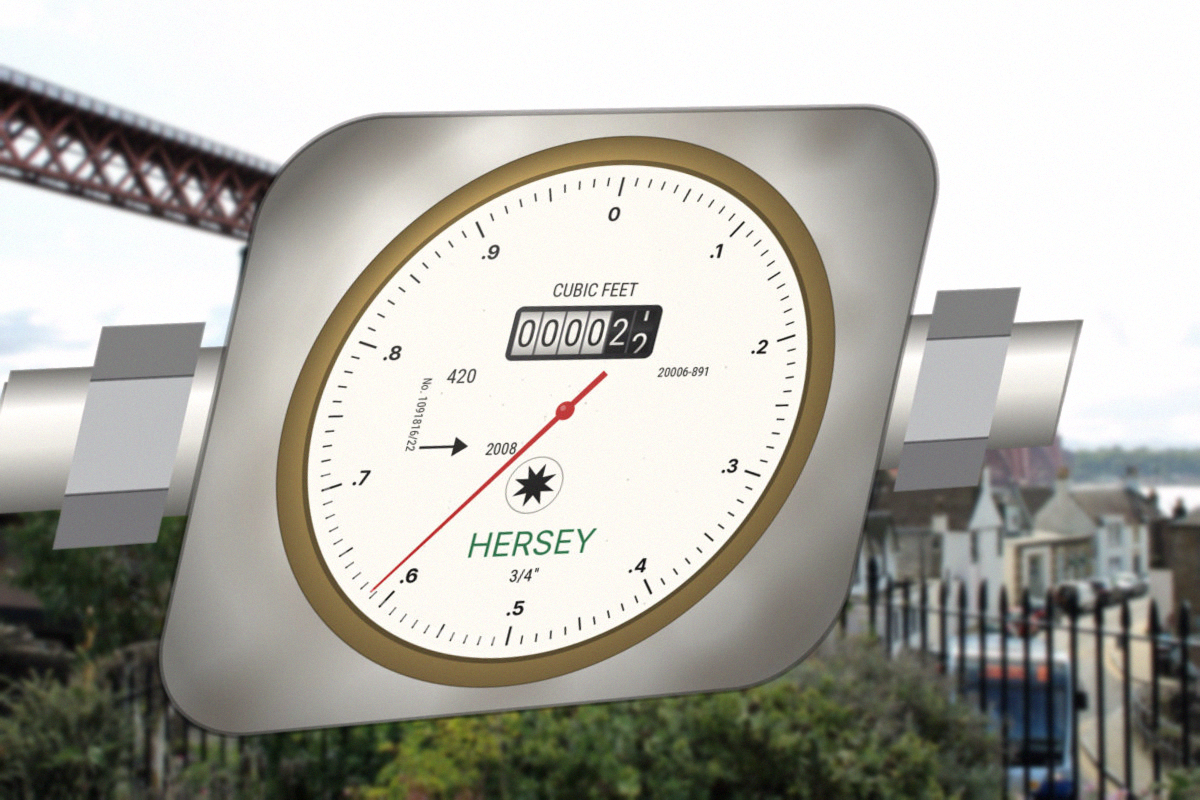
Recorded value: 21.61 ft³
